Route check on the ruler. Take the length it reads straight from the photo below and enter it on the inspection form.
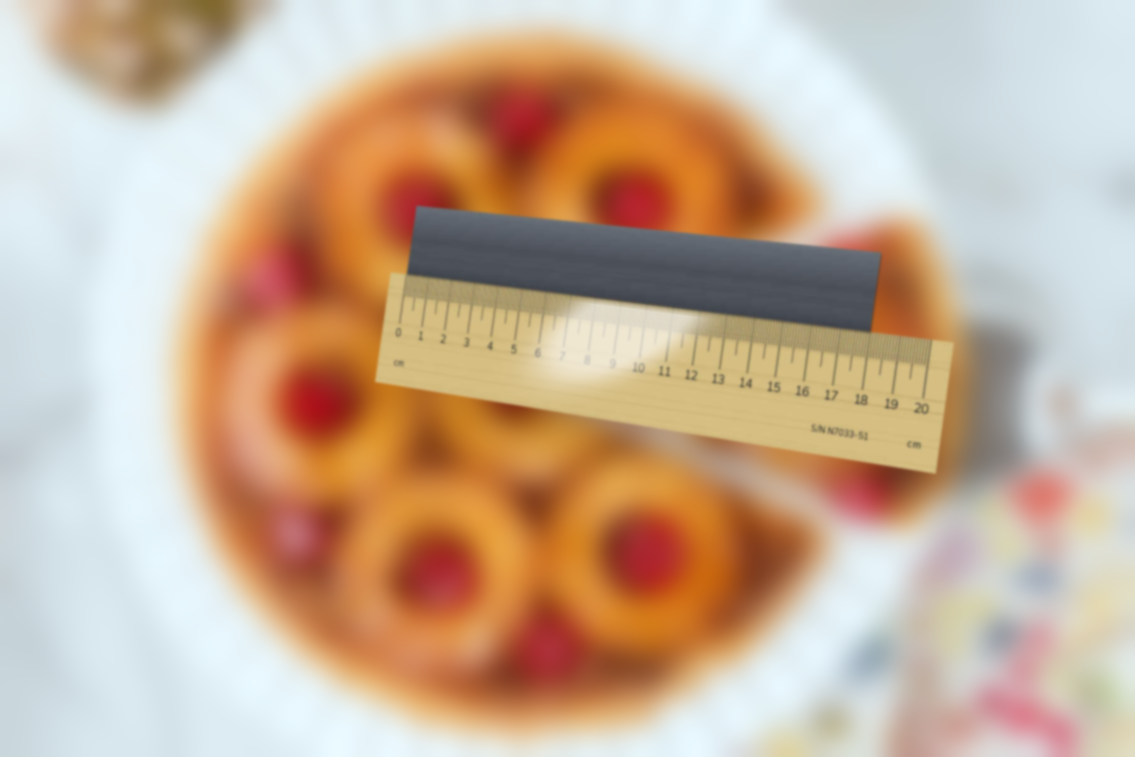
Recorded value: 18 cm
